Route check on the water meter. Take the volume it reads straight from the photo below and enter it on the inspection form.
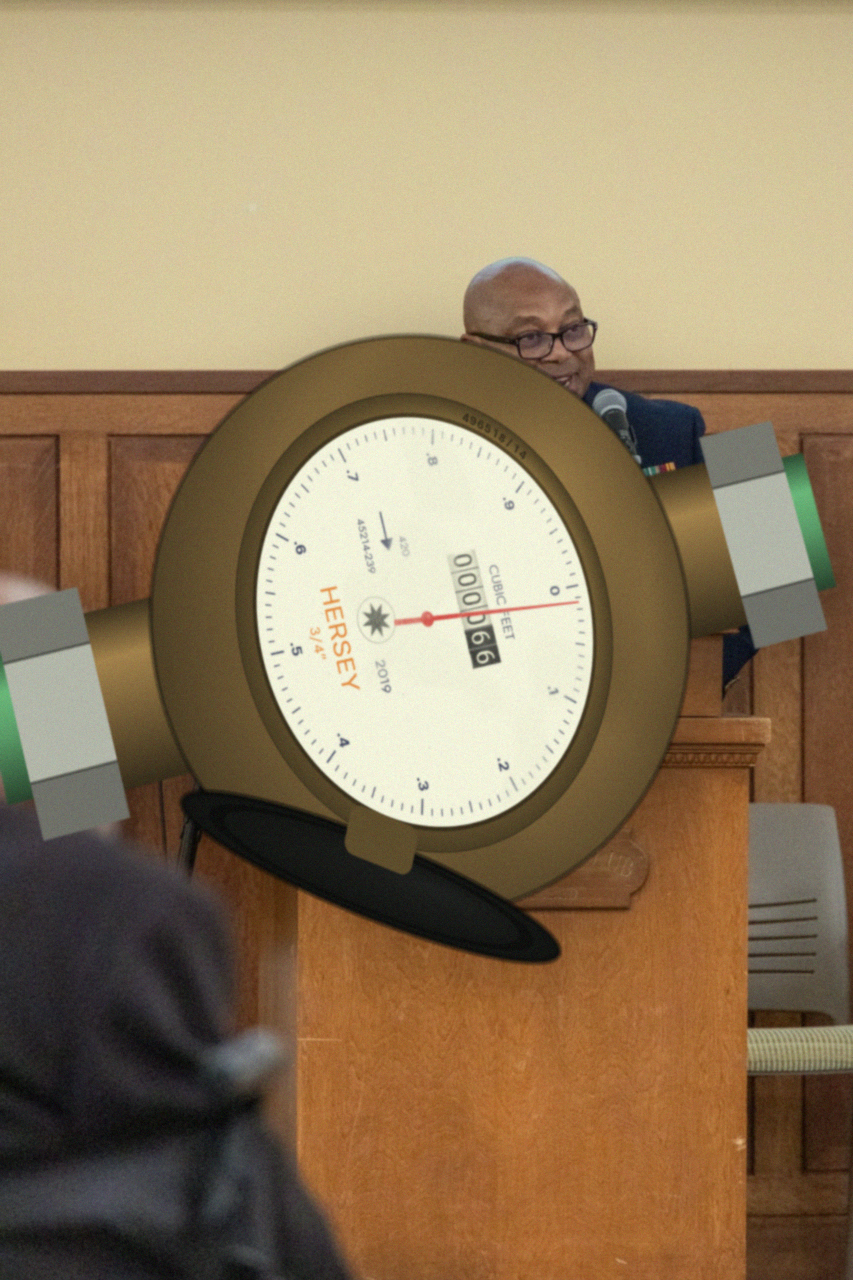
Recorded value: 66.01 ft³
